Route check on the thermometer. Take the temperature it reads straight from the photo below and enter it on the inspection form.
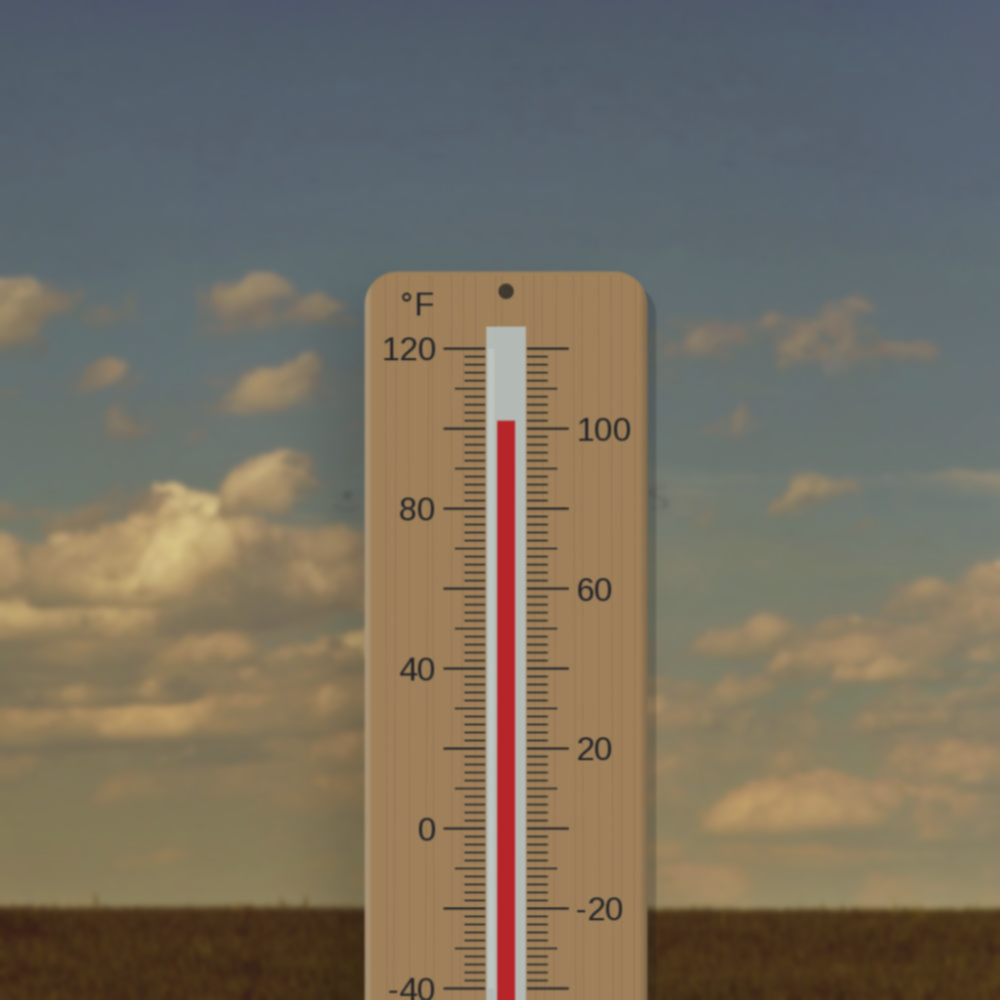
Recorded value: 102 °F
